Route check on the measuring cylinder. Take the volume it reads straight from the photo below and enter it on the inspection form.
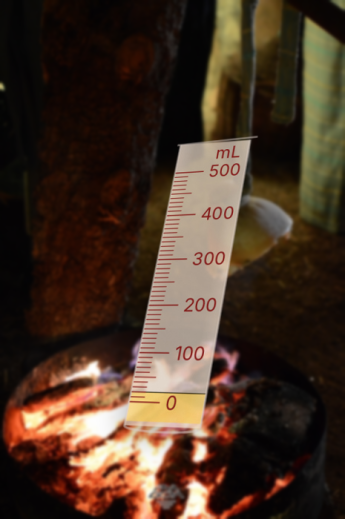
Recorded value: 20 mL
